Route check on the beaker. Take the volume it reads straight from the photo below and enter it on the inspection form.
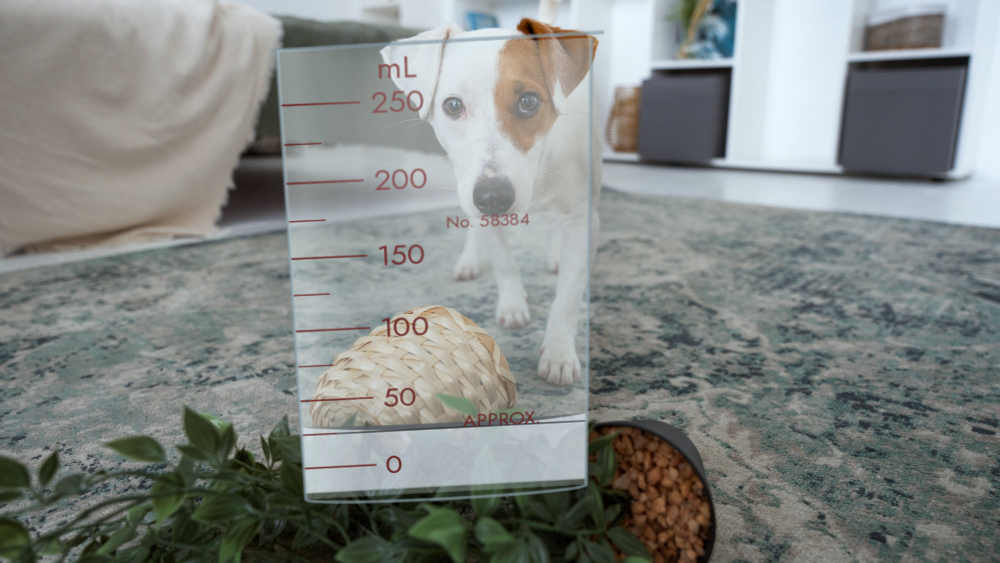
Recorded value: 25 mL
